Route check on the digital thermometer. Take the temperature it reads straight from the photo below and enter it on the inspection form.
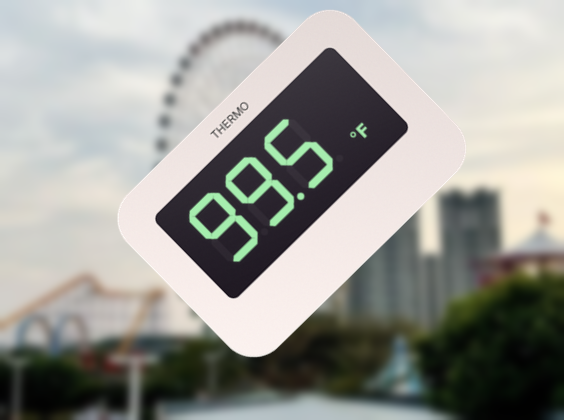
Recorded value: 99.5 °F
